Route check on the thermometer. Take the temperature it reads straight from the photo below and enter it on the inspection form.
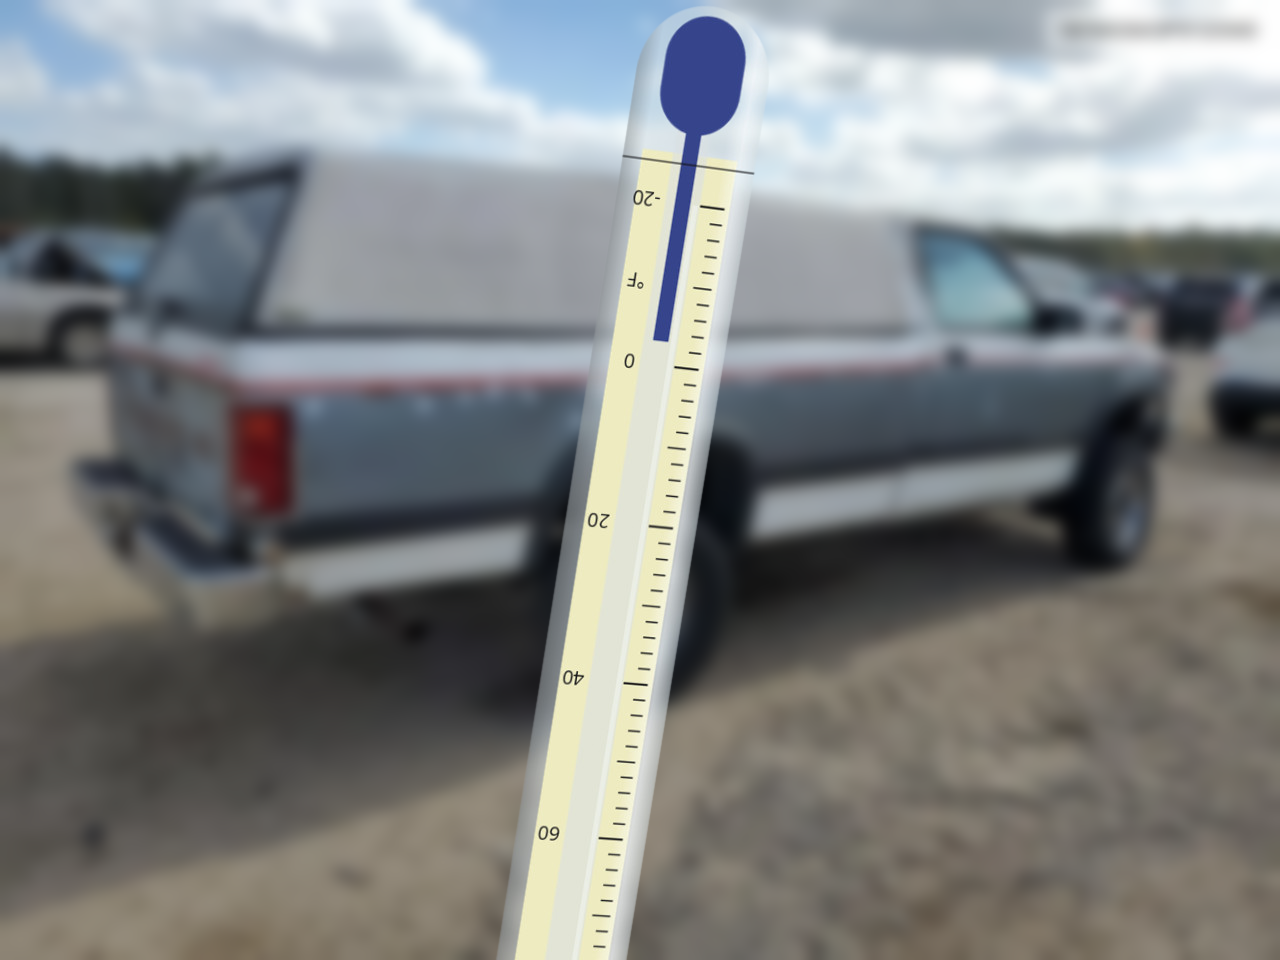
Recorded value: -3 °F
